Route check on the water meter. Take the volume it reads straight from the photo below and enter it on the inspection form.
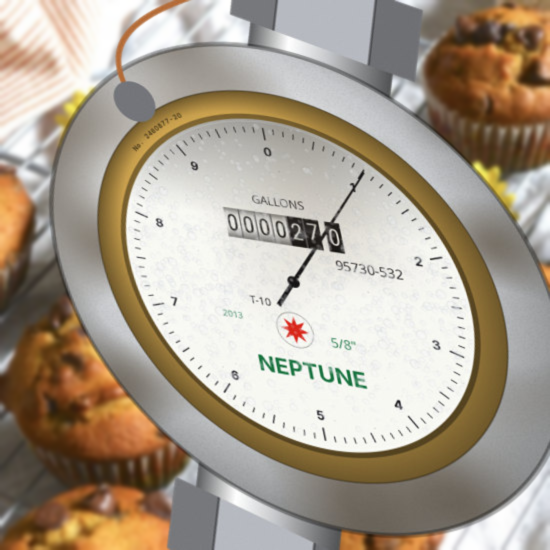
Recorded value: 271.0 gal
